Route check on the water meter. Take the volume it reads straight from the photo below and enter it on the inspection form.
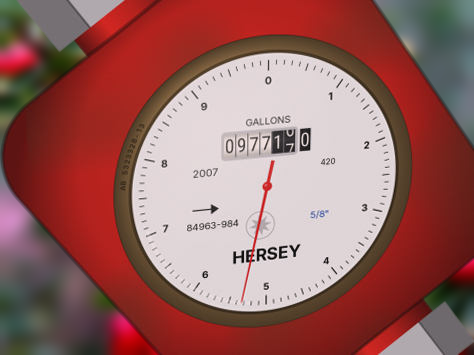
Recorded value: 977165.3 gal
